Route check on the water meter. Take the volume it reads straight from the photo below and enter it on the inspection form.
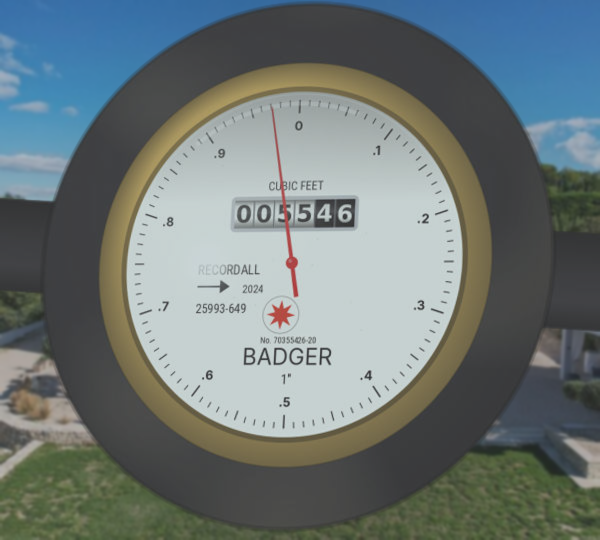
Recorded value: 5545.97 ft³
